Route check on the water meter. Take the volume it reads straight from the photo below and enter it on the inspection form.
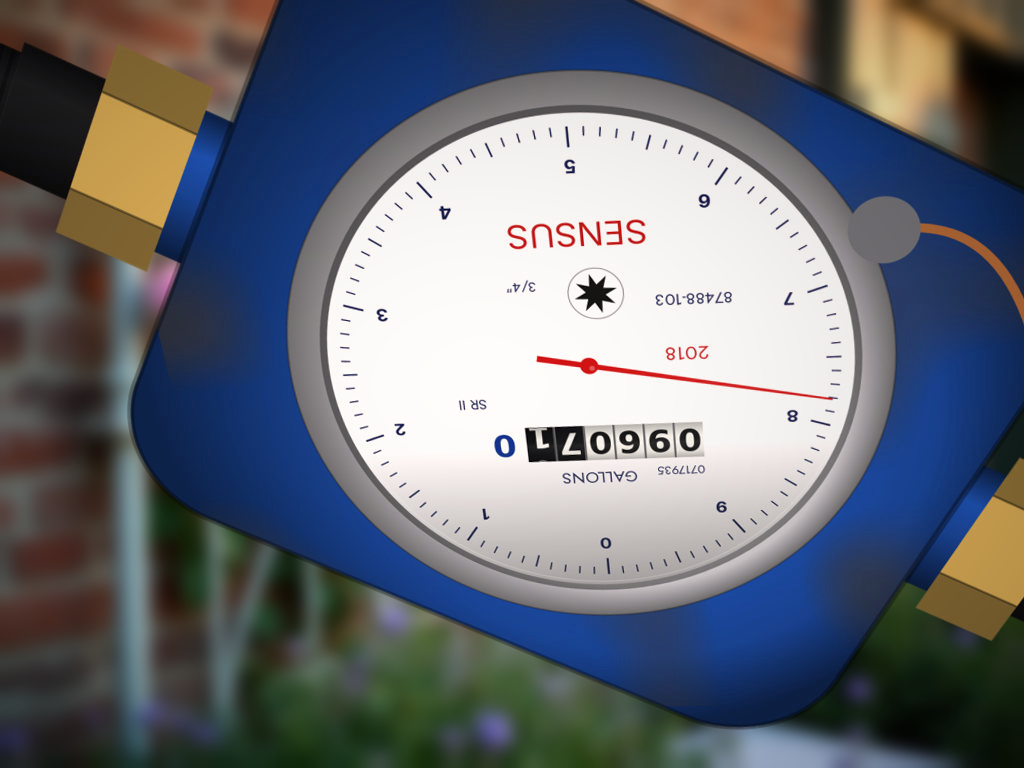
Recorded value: 960707.8 gal
